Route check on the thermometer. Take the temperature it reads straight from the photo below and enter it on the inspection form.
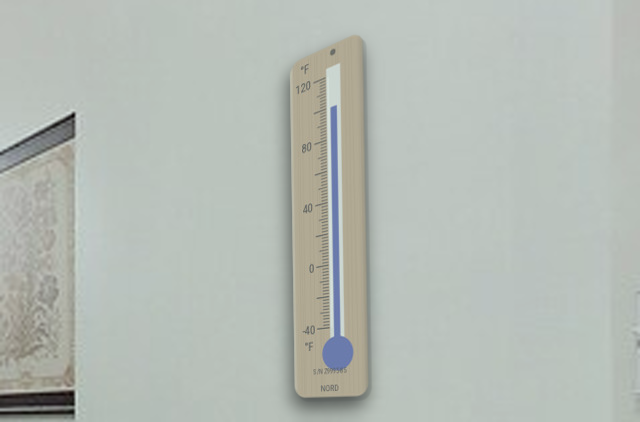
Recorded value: 100 °F
